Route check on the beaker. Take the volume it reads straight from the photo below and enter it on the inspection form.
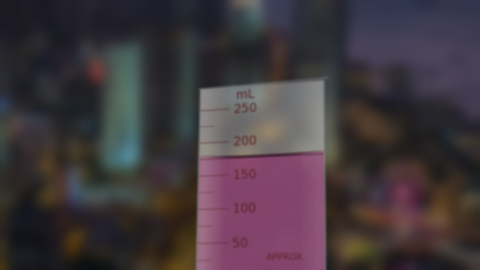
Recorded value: 175 mL
